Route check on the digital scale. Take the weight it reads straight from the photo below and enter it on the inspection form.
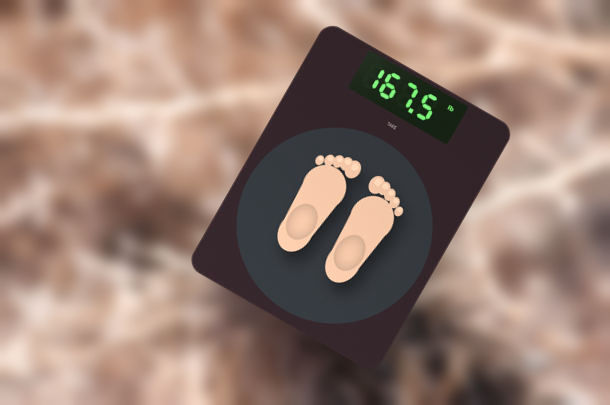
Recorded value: 167.5 lb
